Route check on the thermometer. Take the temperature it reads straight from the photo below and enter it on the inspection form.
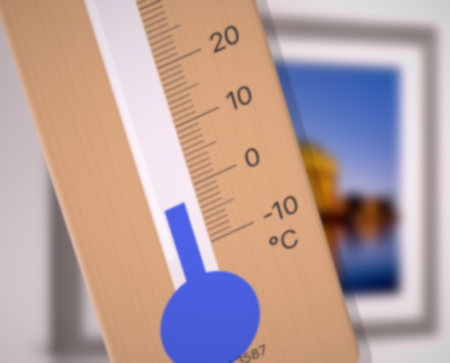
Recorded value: -2 °C
